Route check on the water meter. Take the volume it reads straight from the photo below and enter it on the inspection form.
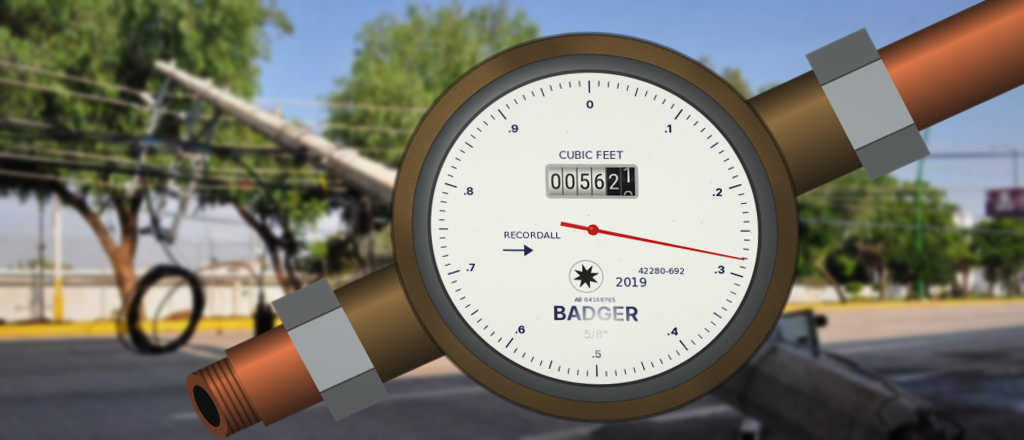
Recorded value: 5621.28 ft³
